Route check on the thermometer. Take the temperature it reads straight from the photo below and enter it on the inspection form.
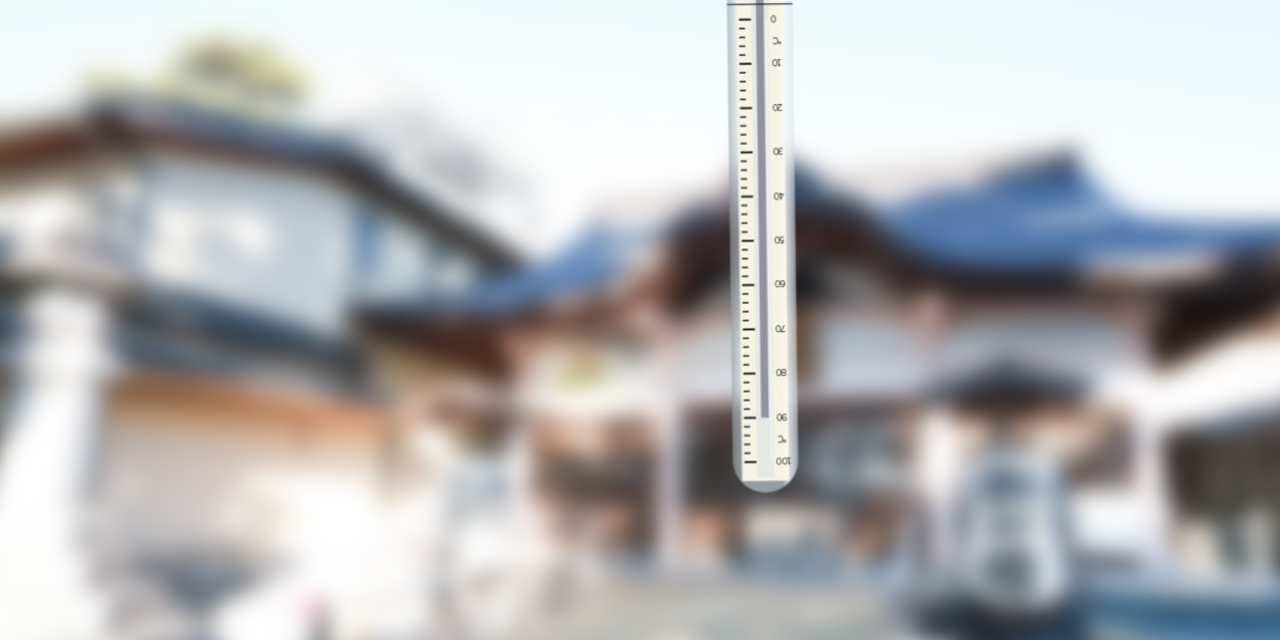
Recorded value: 90 °C
